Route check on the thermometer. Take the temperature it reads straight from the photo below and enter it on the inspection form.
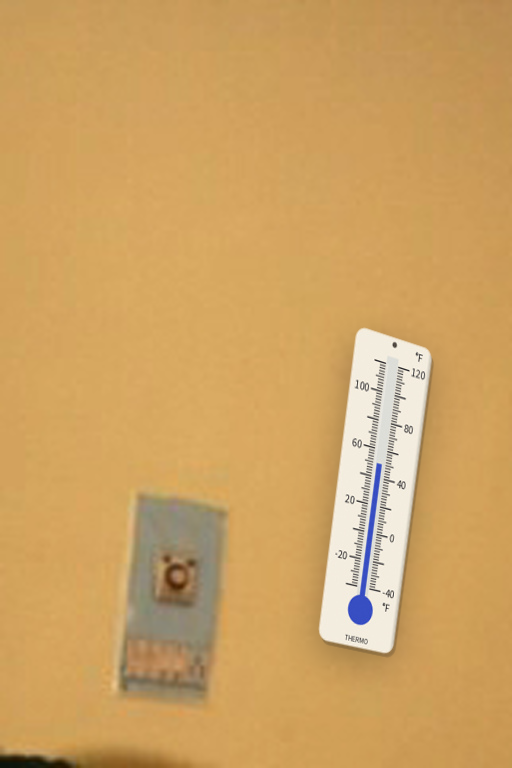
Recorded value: 50 °F
